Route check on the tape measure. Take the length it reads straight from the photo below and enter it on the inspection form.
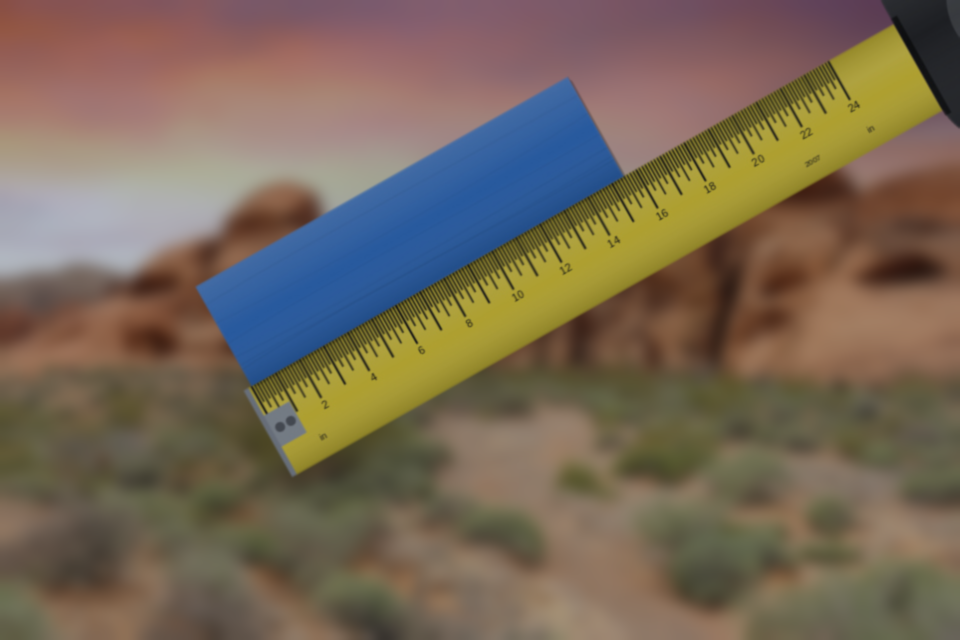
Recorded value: 15.5 in
